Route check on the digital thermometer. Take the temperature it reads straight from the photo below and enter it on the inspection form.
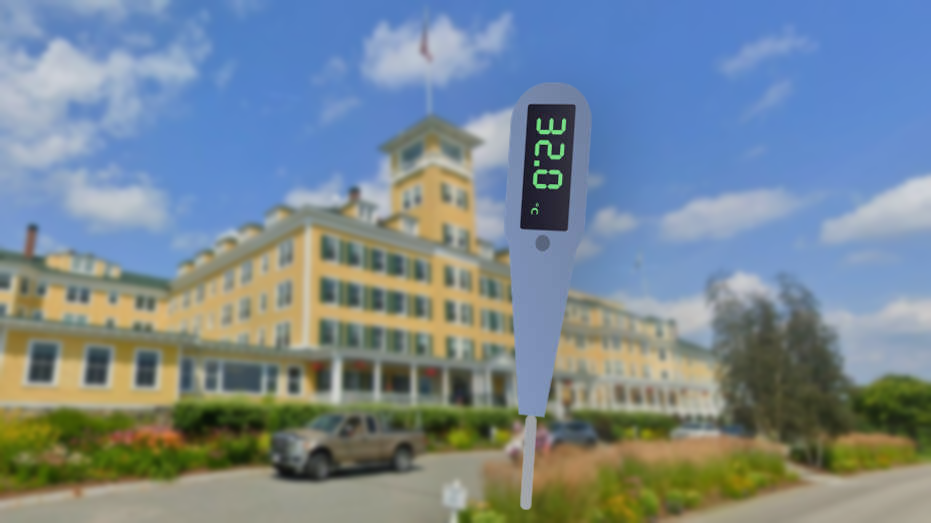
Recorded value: 32.0 °C
